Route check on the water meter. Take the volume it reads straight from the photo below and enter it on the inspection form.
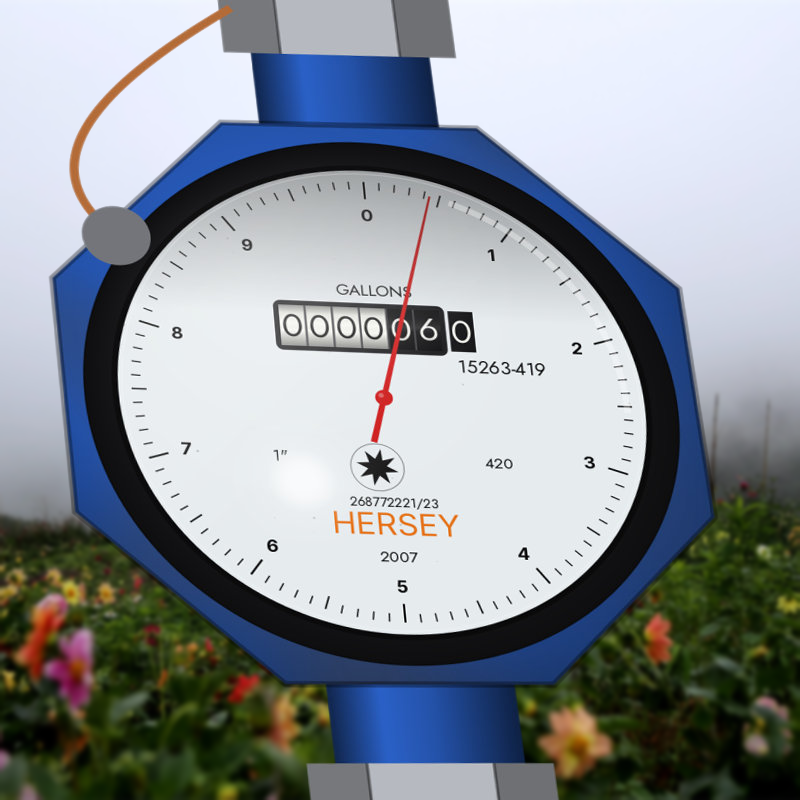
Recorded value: 60.4 gal
